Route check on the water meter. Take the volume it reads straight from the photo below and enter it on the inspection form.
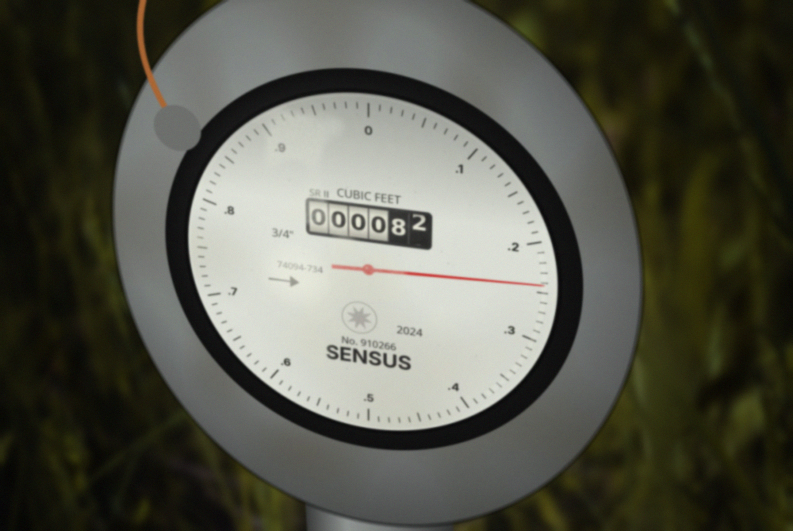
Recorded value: 82.24 ft³
